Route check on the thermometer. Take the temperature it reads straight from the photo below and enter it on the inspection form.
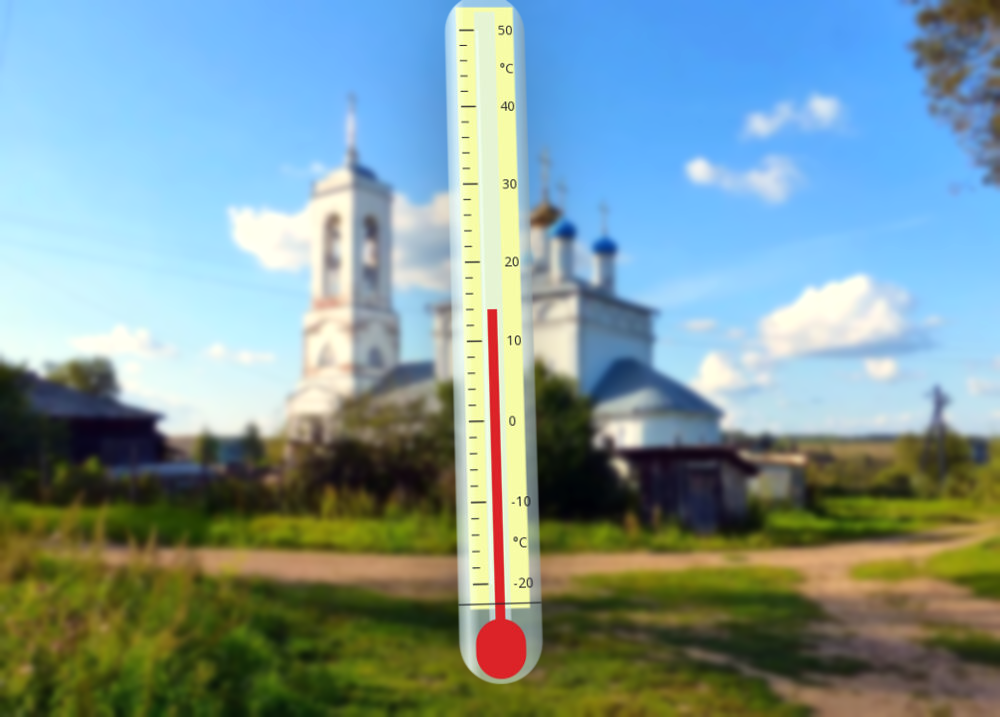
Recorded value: 14 °C
